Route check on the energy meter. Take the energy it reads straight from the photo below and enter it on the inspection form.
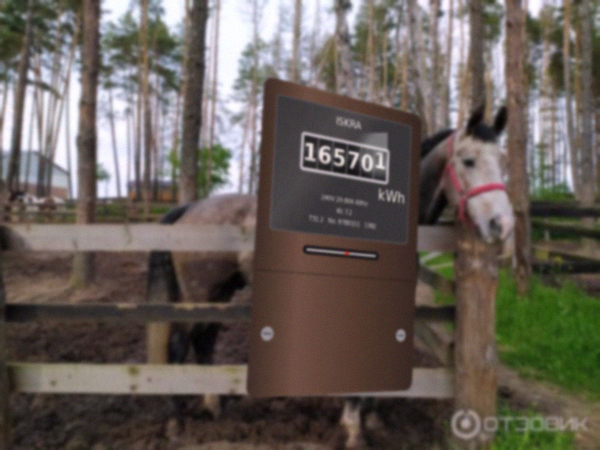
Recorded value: 165701 kWh
